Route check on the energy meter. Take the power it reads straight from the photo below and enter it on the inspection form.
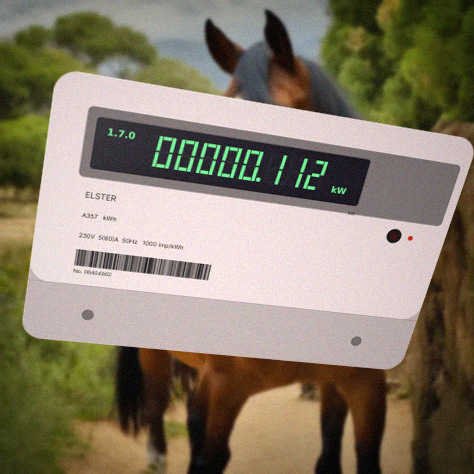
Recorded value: 0.112 kW
